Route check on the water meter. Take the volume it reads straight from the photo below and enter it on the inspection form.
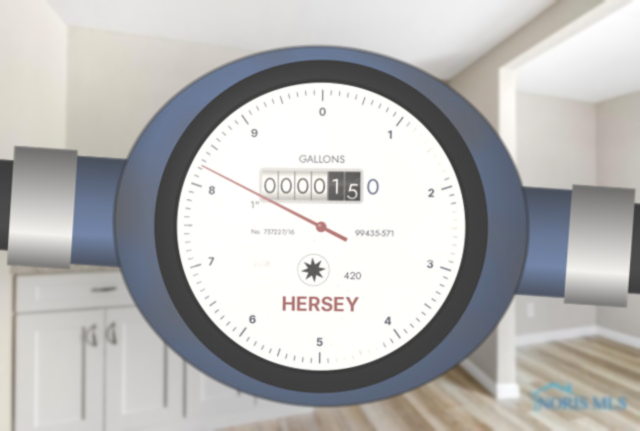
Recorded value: 148.2 gal
